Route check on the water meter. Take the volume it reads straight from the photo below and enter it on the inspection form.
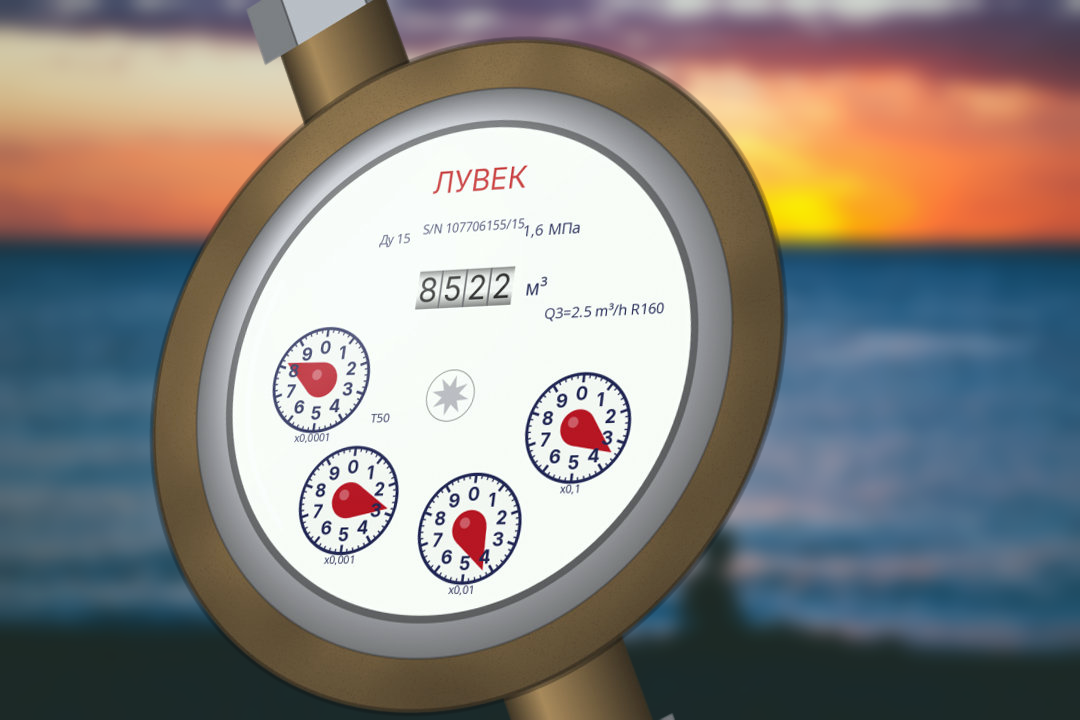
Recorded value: 8522.3428 m³
